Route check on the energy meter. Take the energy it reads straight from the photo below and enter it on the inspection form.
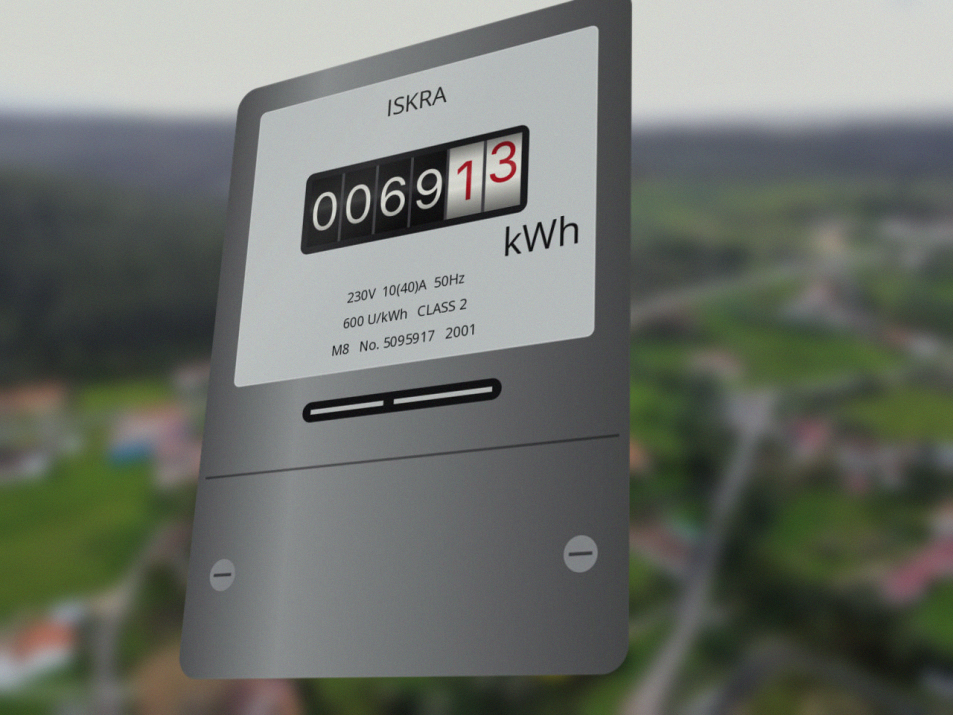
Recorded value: 69.13 kWh
